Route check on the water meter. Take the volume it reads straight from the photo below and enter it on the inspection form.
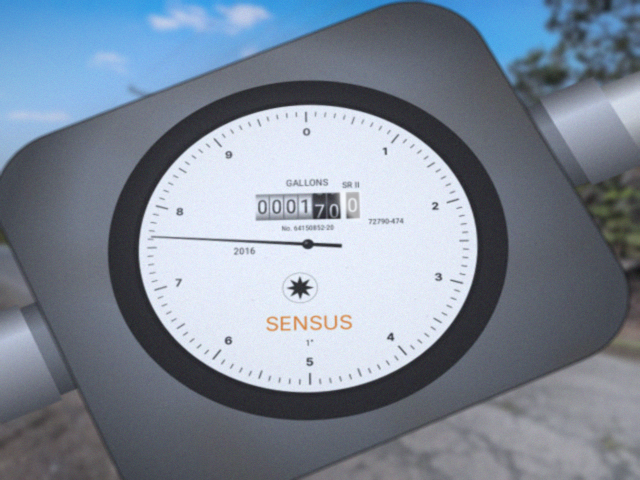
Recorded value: 1697.6 gal
